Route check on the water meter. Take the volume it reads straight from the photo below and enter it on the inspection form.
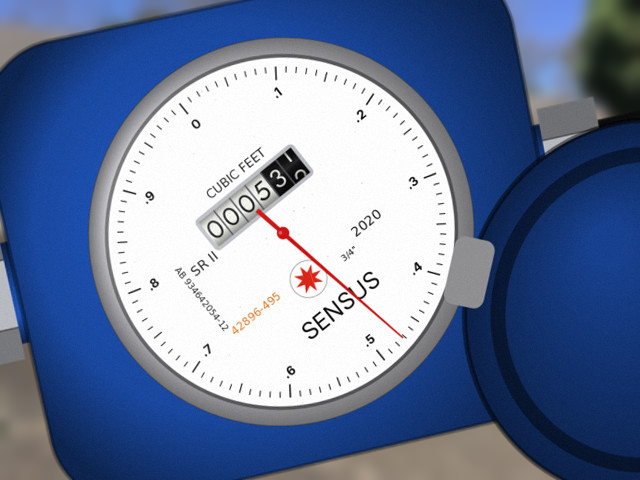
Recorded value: 531.47 ft³
